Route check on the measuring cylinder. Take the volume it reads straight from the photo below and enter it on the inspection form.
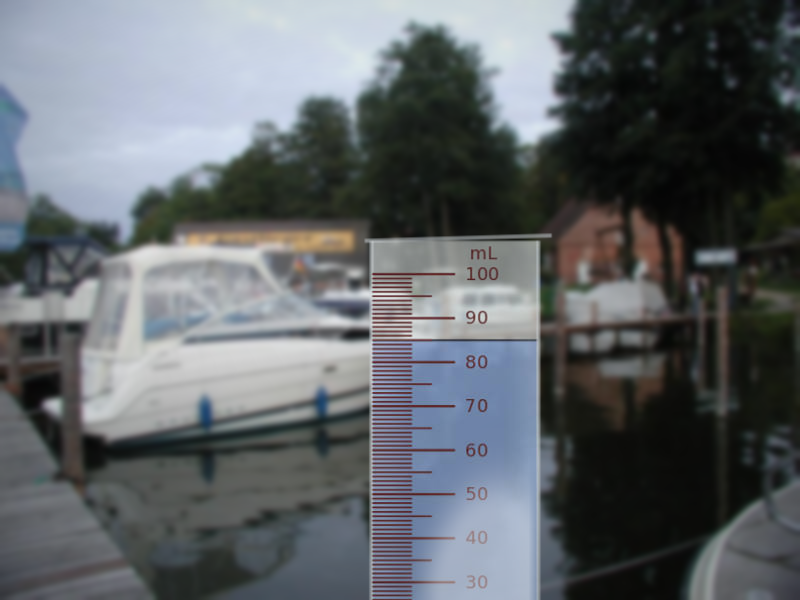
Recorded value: 85 mL
